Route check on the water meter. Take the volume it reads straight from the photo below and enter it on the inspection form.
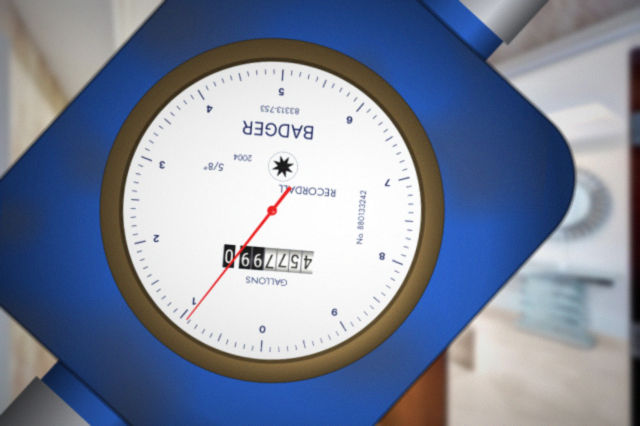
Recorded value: 4577990.9 gal
